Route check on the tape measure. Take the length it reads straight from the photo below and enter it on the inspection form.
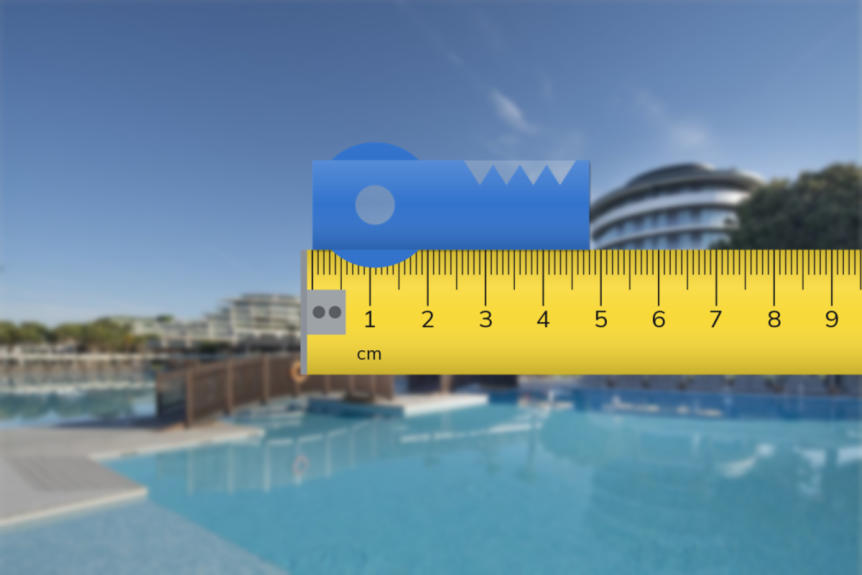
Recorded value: 4.8 cm
